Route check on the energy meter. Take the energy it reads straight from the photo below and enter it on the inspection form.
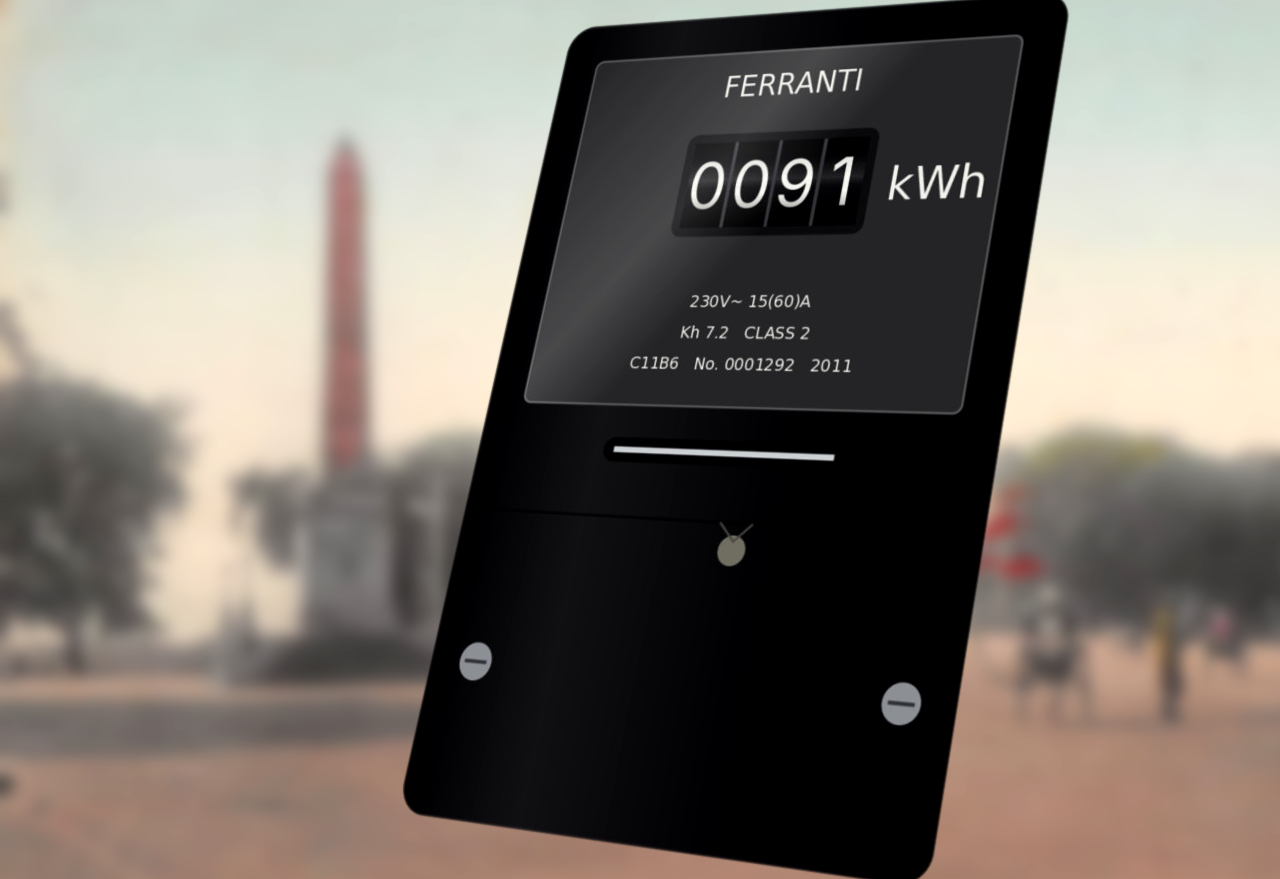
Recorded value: 91 kWh
